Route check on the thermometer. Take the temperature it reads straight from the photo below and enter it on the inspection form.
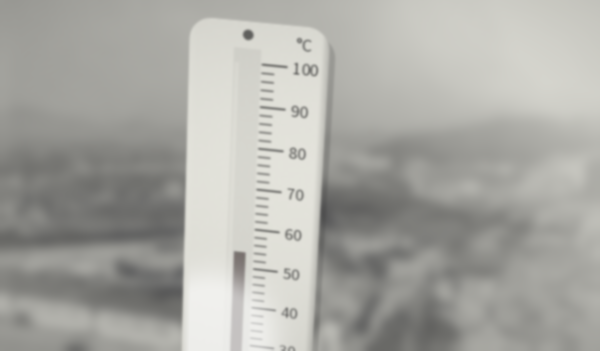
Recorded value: 54 °C
